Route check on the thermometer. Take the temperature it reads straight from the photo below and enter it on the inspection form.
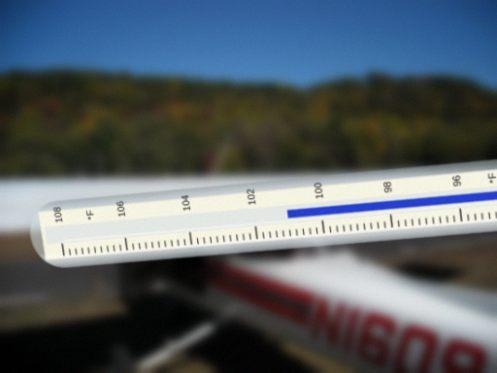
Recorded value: 101 °F
